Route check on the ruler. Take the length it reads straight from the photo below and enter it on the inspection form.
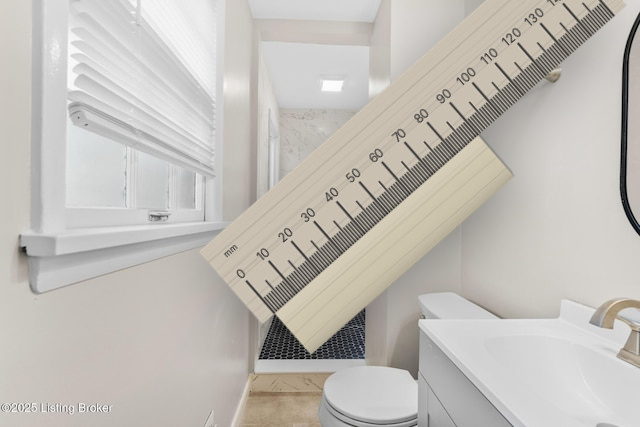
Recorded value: 90 mm
